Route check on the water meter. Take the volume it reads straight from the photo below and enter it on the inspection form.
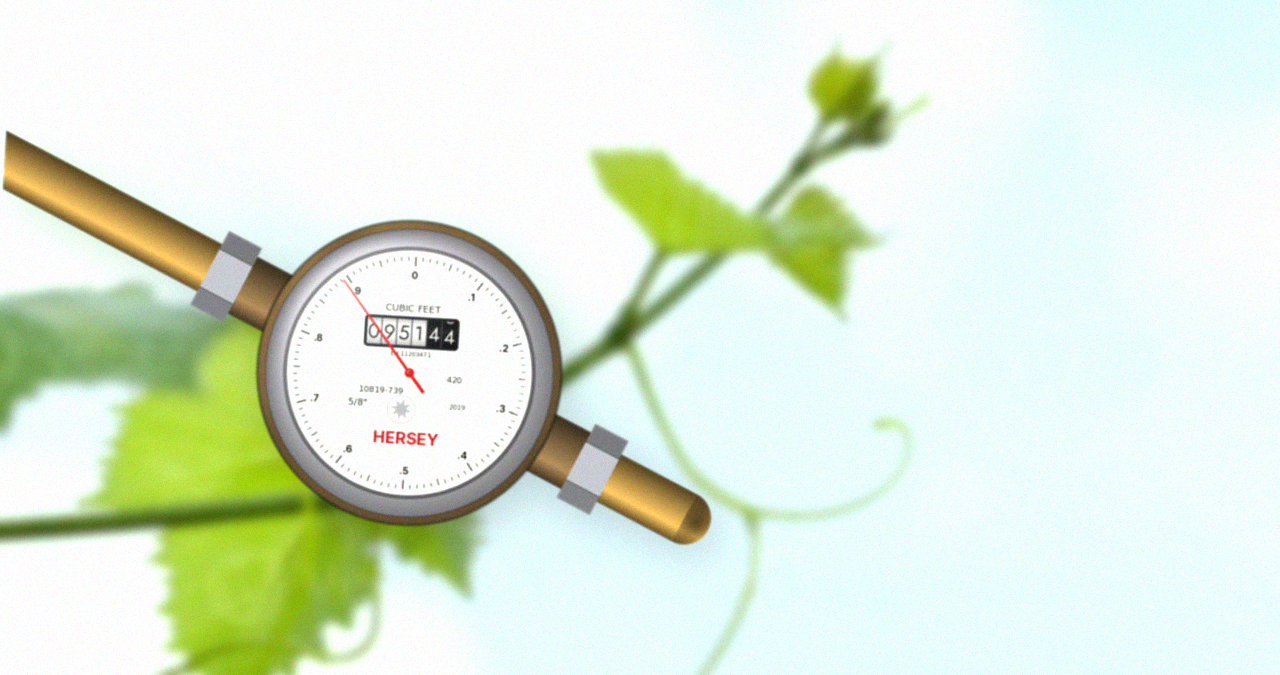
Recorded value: 95143.89 ft³
